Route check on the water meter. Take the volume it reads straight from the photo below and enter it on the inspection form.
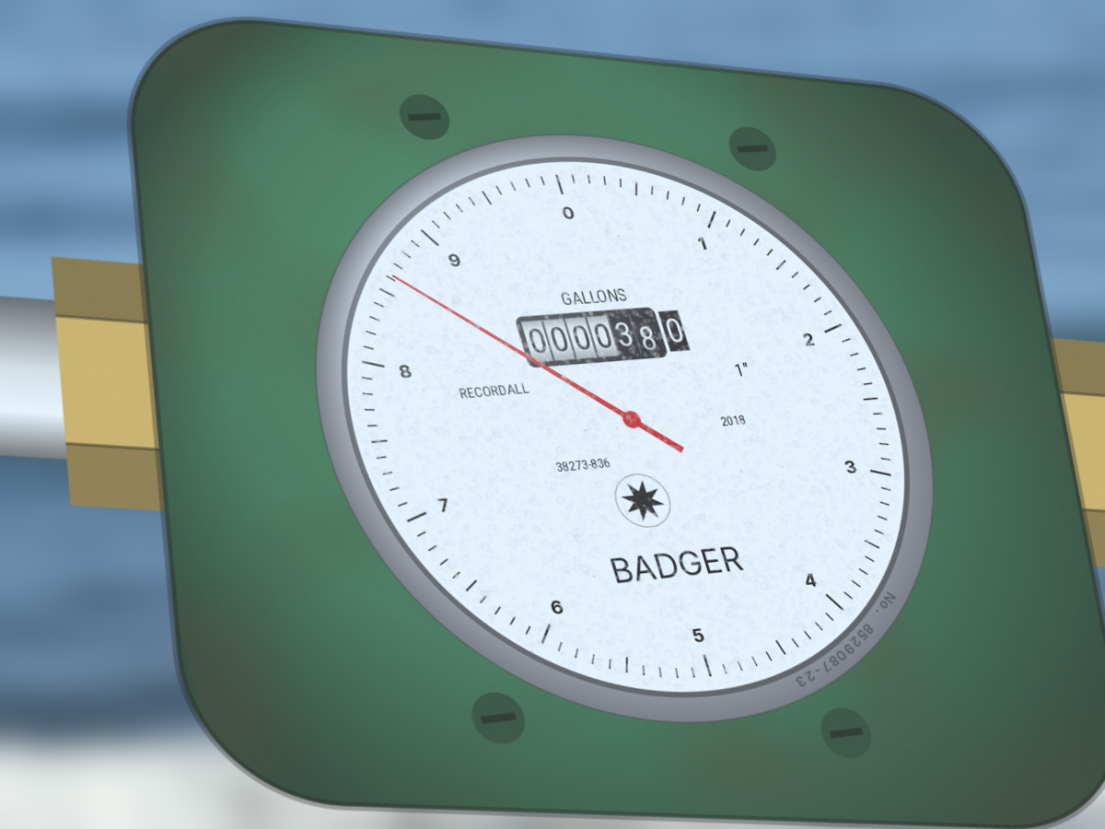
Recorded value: 378.6 gal
